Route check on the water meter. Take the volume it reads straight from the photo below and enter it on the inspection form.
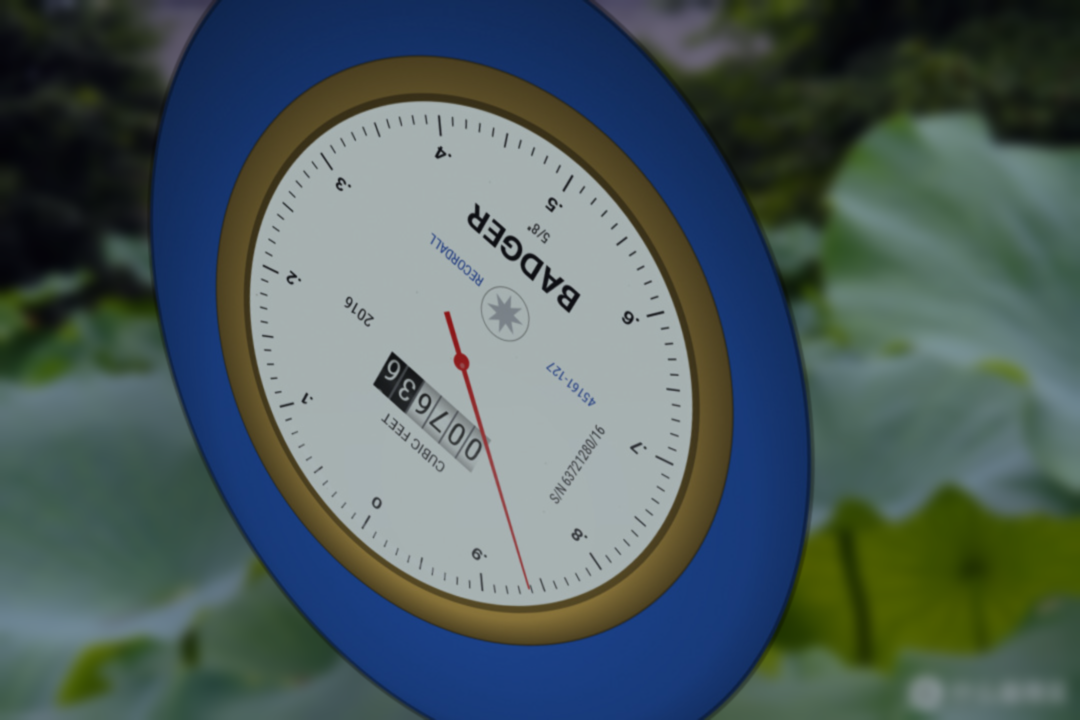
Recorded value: 7635.86 ft³
